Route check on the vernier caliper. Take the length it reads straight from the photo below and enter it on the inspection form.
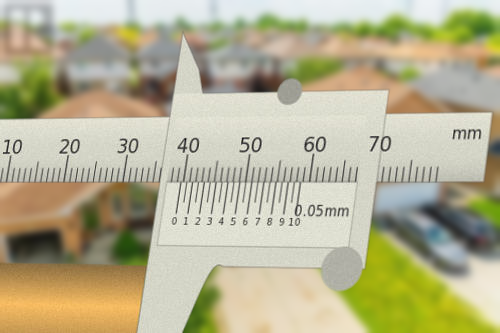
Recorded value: 39.6 mm
